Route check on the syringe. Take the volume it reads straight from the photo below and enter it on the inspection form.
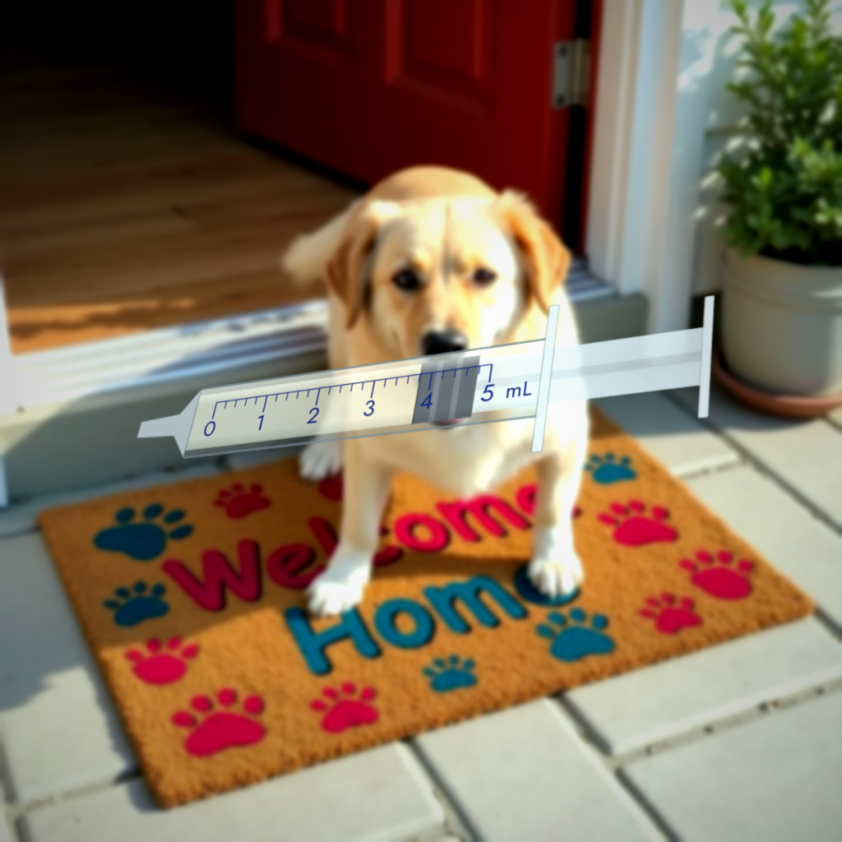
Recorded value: 3.8 mL
